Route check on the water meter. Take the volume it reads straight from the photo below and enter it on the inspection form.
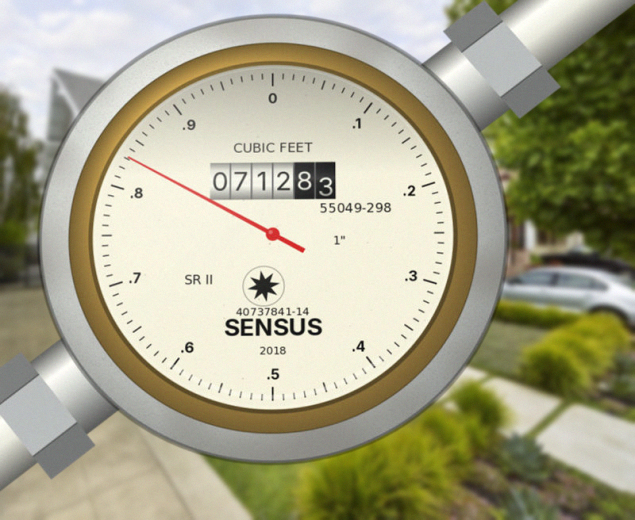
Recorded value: 71282.83 ft³
